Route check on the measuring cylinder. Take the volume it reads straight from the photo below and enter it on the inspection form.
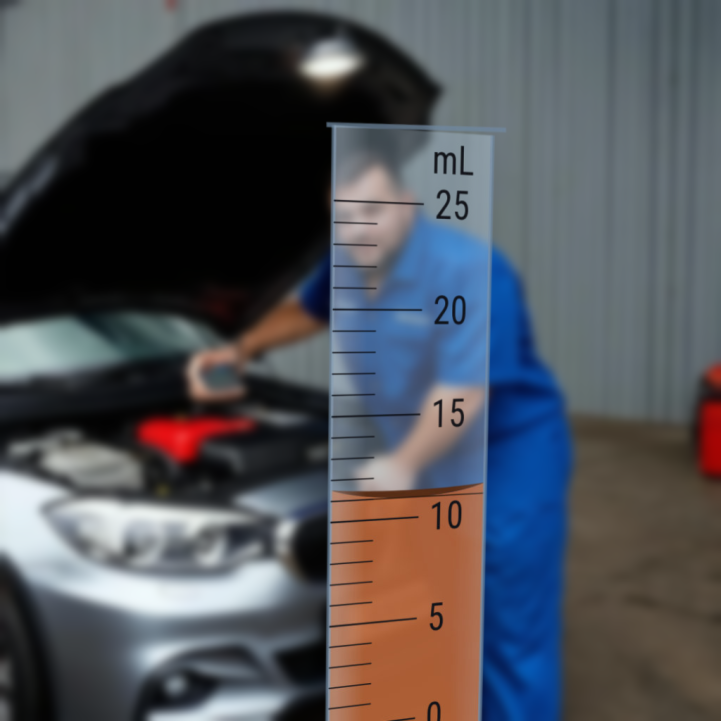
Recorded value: 11 mL
